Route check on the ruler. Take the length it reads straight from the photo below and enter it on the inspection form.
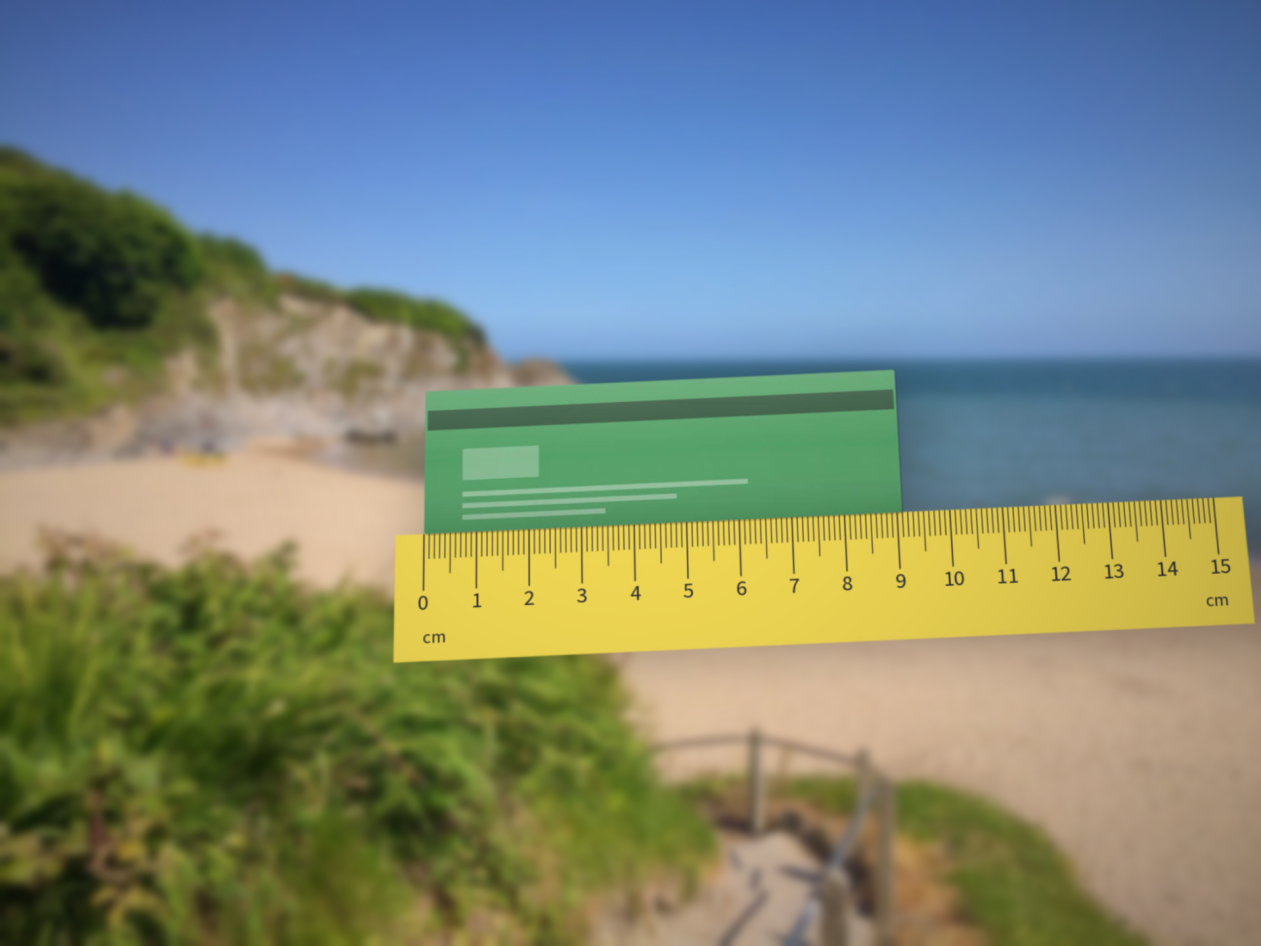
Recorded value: 9.1 cm
